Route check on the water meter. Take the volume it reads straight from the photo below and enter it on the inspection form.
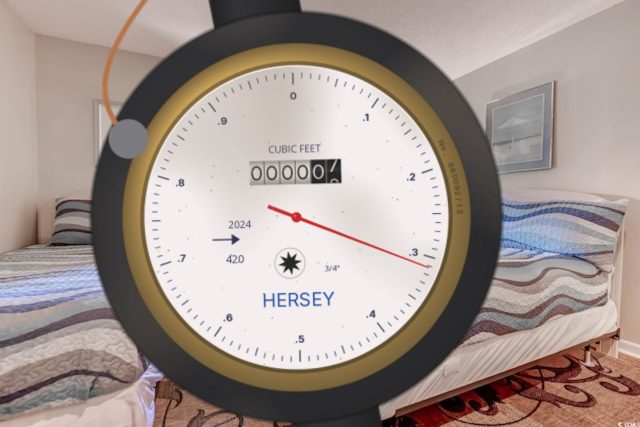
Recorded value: 7.31 ft³
